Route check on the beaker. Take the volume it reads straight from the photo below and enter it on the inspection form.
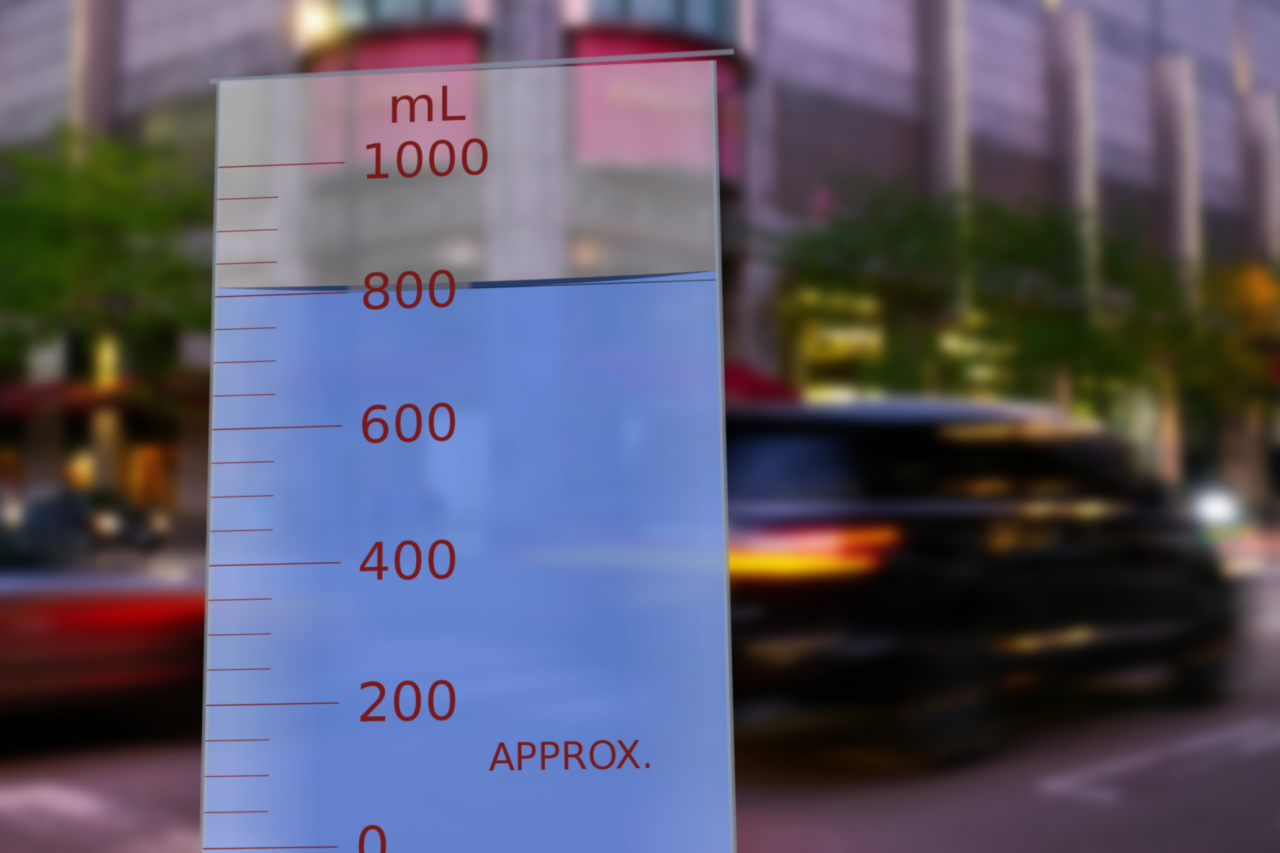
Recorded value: 800 mL
